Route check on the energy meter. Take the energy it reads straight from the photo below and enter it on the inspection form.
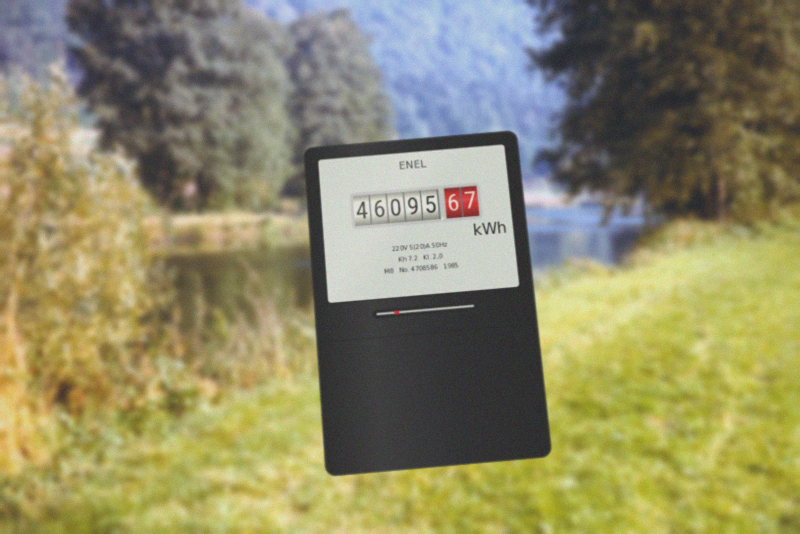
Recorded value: 46095.67 kWh
